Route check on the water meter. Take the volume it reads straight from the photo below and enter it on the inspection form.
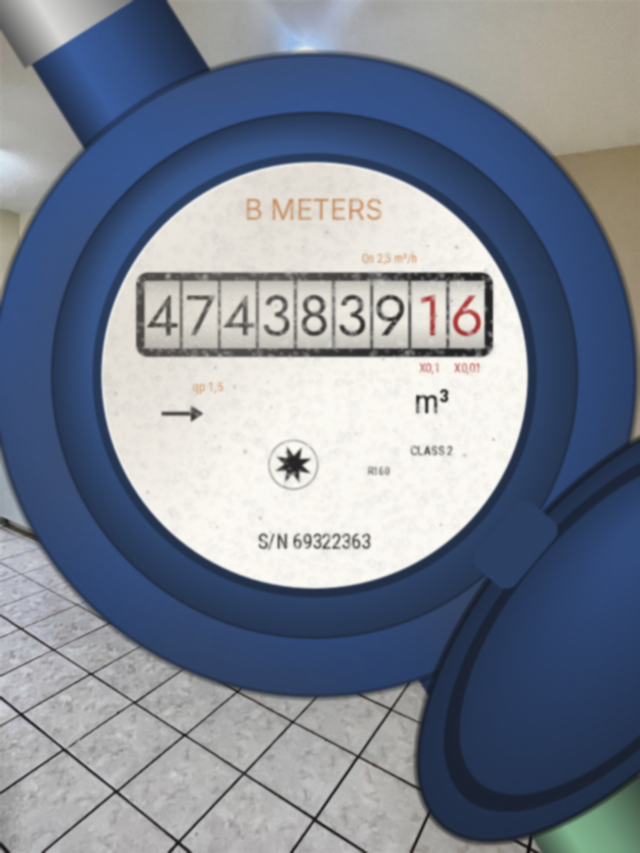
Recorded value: 4743839.16 m³
